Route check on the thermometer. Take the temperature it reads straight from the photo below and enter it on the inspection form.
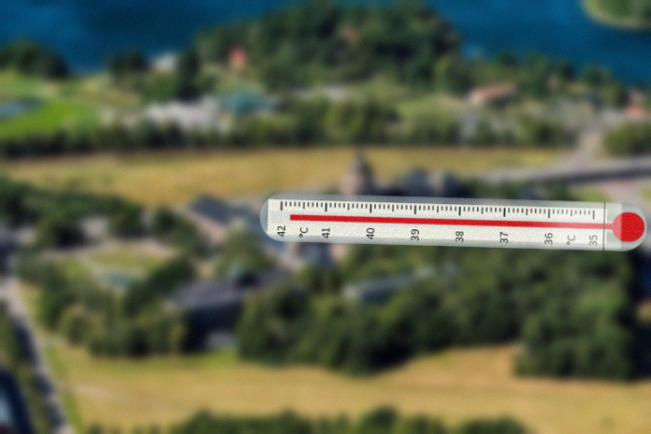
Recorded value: 41.8 °C
